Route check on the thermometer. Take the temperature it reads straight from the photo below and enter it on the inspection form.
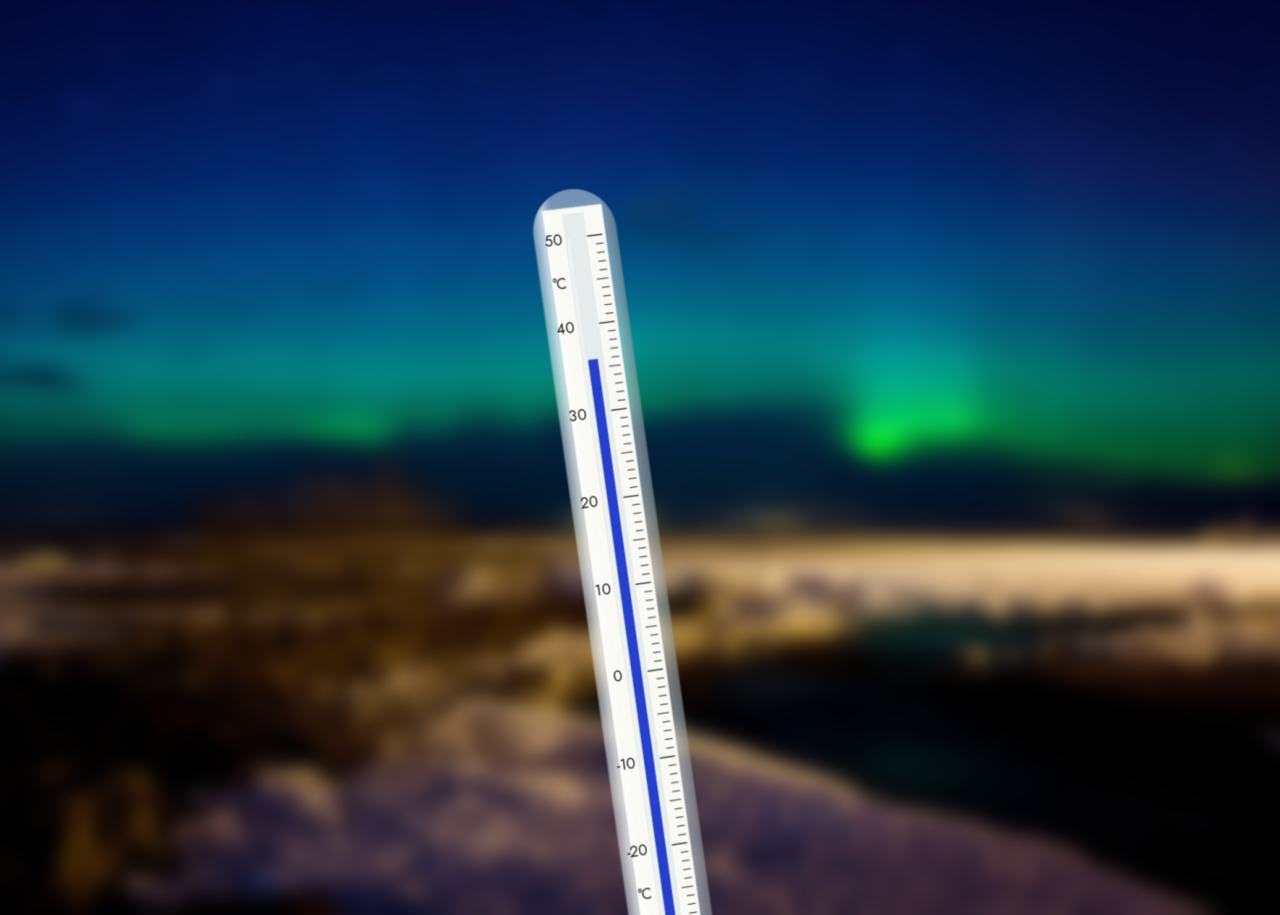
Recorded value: 36 °C
